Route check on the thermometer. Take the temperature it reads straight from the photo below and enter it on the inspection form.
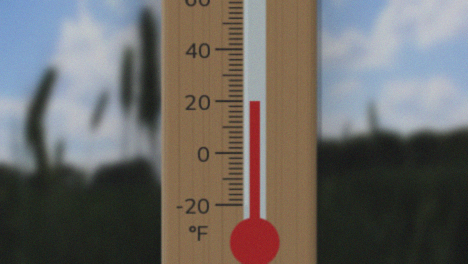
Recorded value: 20 °F
